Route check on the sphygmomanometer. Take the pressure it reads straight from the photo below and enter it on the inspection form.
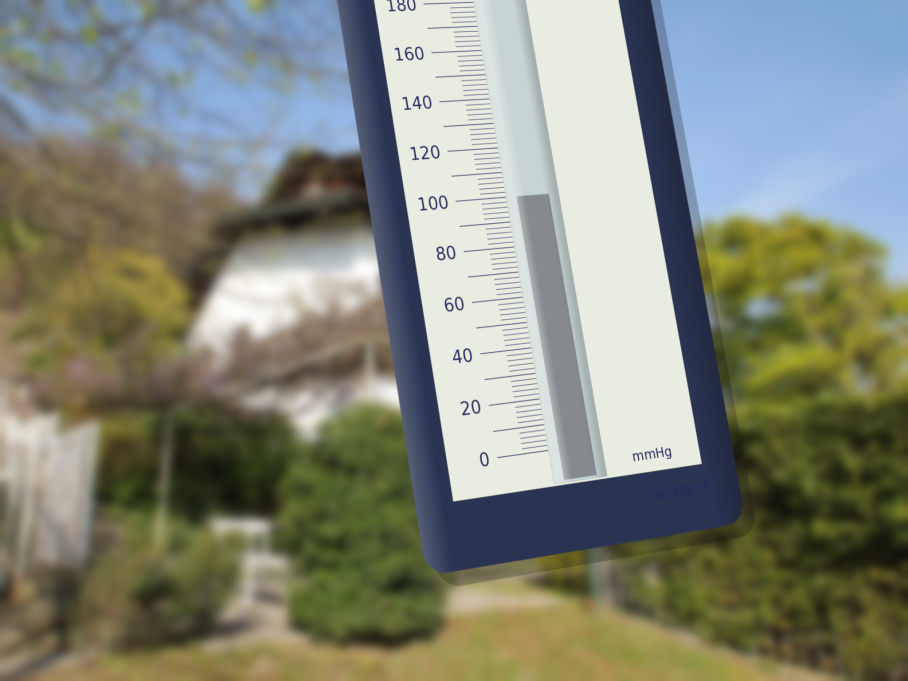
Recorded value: 100 mmHg
